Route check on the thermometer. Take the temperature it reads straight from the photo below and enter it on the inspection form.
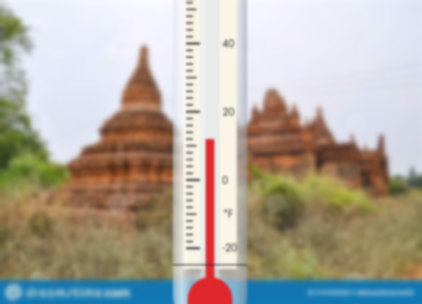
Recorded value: 12 °F
